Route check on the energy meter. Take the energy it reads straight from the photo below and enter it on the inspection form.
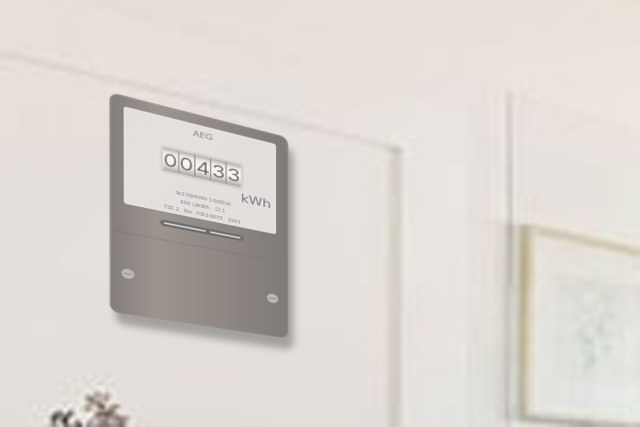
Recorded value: 433 kWh
